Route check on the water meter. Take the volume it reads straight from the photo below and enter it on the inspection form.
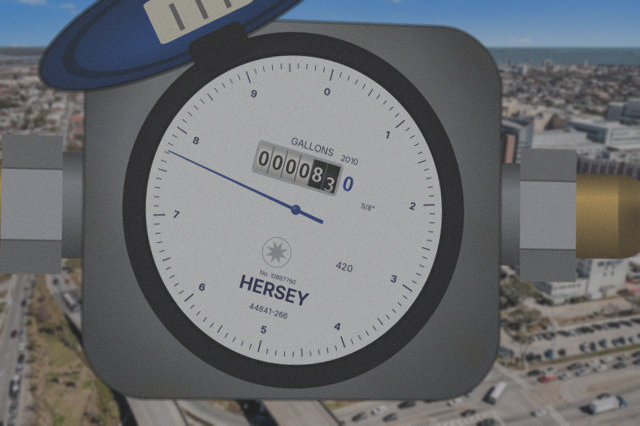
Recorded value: 827.7 gal
